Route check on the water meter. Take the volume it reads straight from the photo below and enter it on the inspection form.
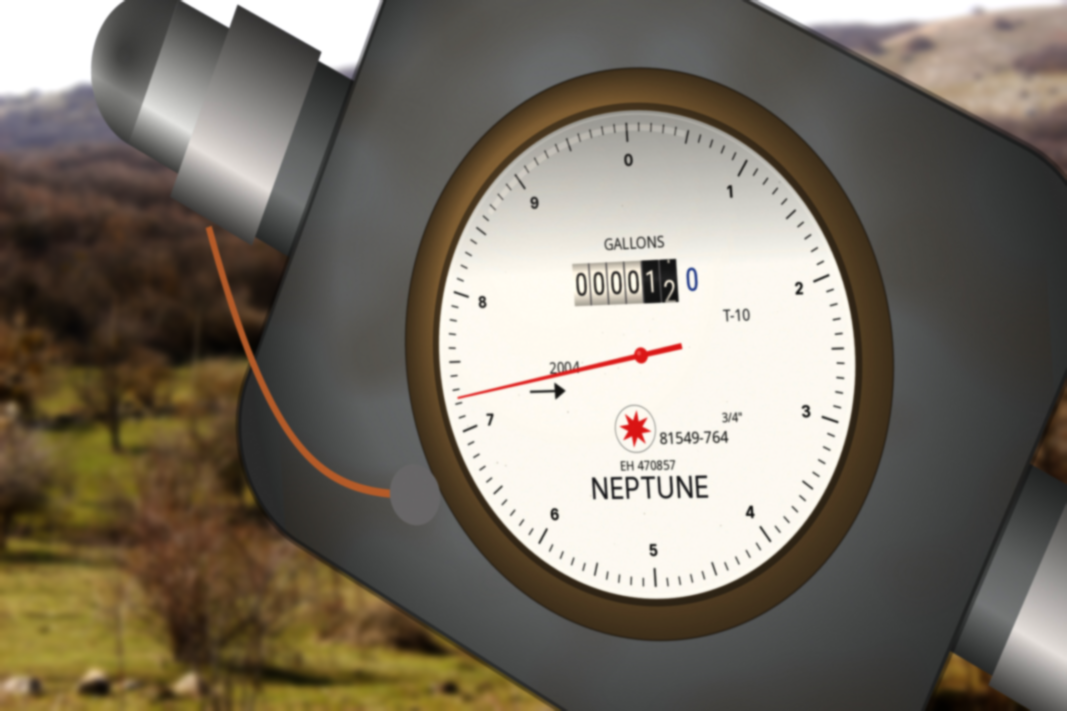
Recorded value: 117.2 gal
